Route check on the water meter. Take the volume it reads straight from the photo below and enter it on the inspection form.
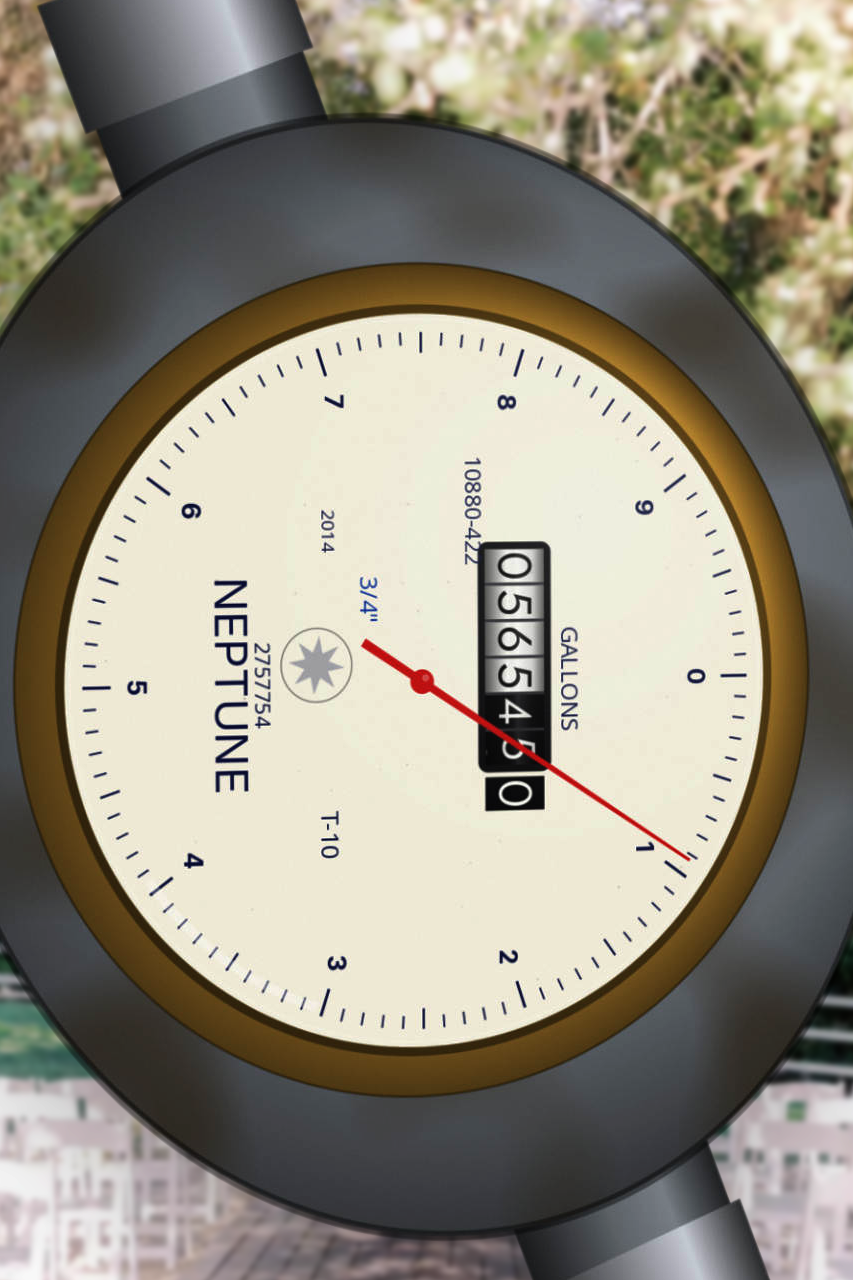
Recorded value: 565450.9 gal
